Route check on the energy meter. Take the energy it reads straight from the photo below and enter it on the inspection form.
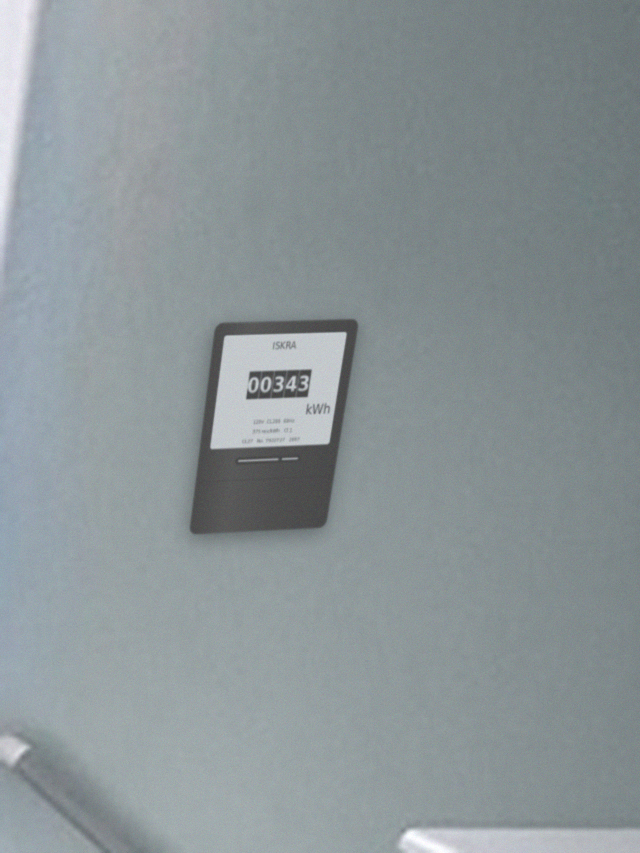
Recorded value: 343 kWh
